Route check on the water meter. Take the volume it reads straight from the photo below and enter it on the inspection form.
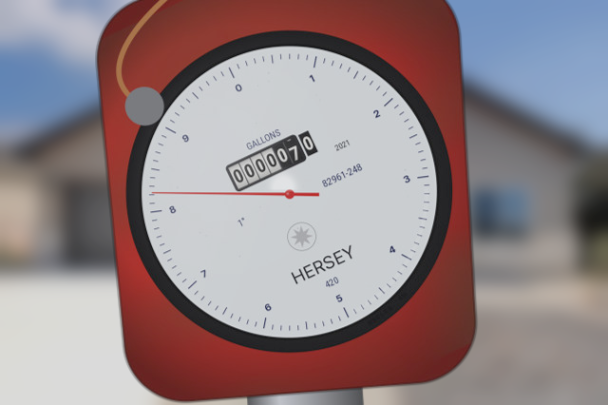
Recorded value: 68.2 gal
